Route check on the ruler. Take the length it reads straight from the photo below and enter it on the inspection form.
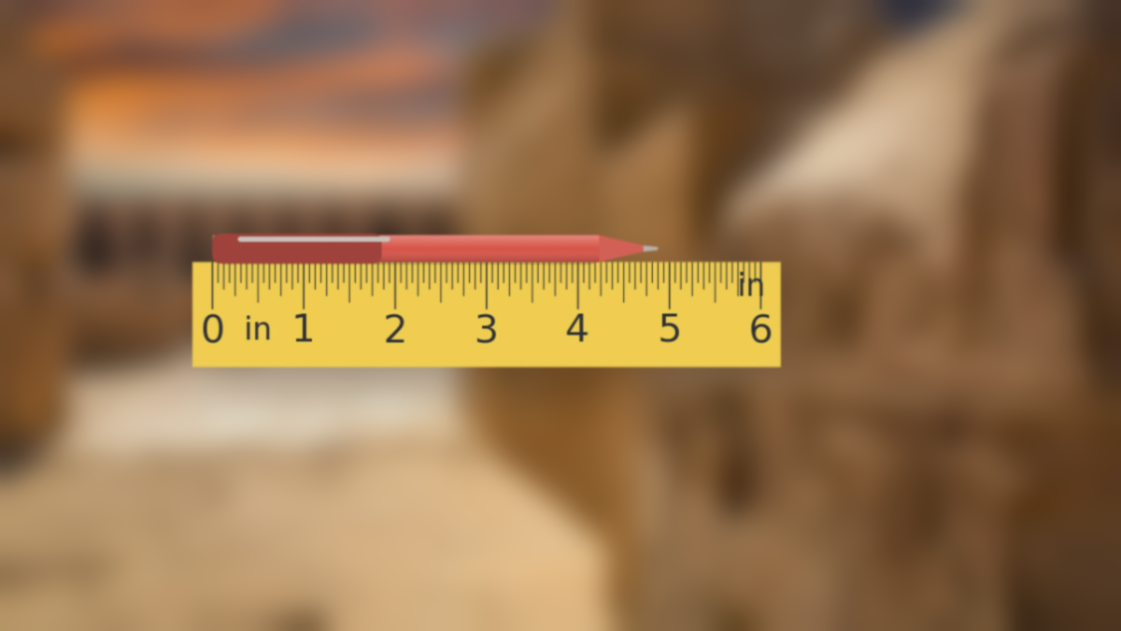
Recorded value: 4.875 in
